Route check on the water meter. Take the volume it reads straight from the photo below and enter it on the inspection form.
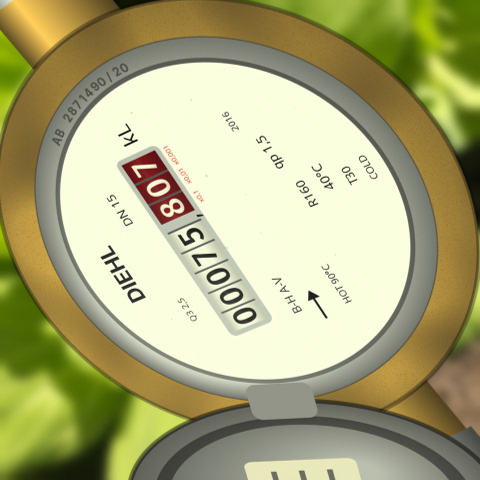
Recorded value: 75.807 kL
